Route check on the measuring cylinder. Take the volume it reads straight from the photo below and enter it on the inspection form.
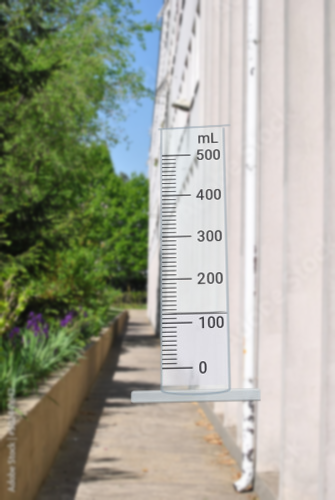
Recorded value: 120 mL
